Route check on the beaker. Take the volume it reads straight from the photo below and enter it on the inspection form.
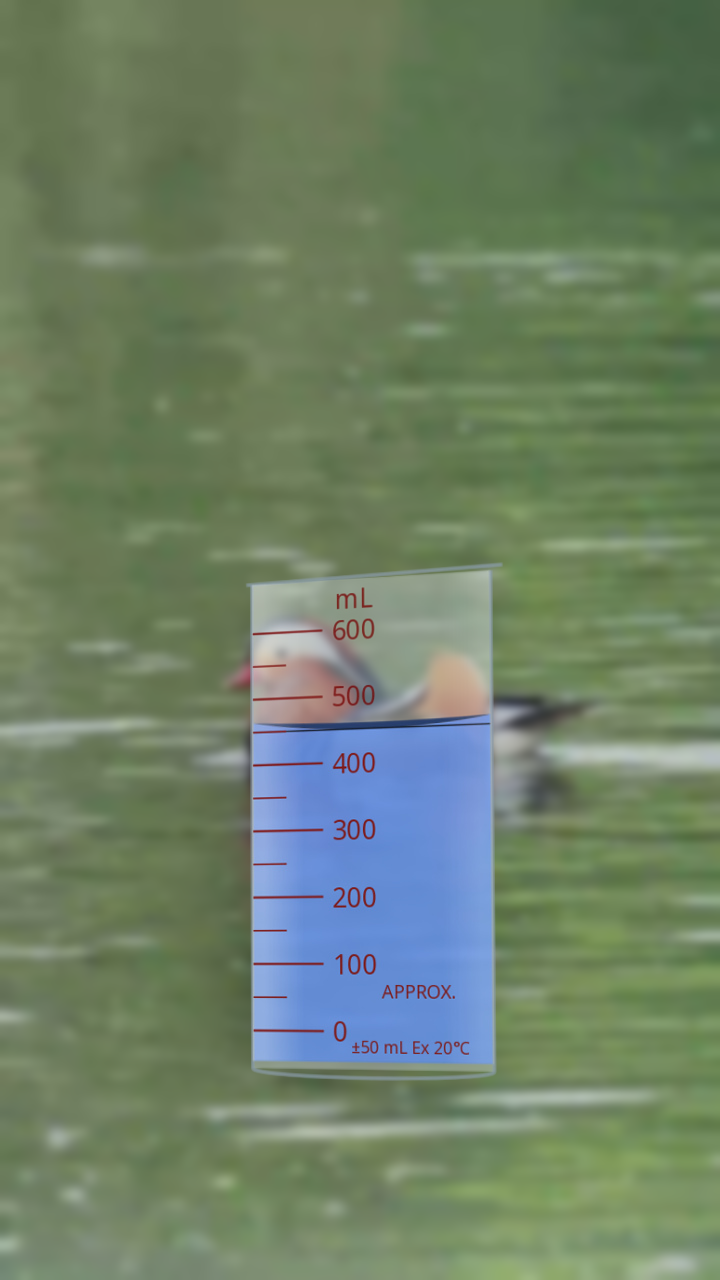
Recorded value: 450 mL
